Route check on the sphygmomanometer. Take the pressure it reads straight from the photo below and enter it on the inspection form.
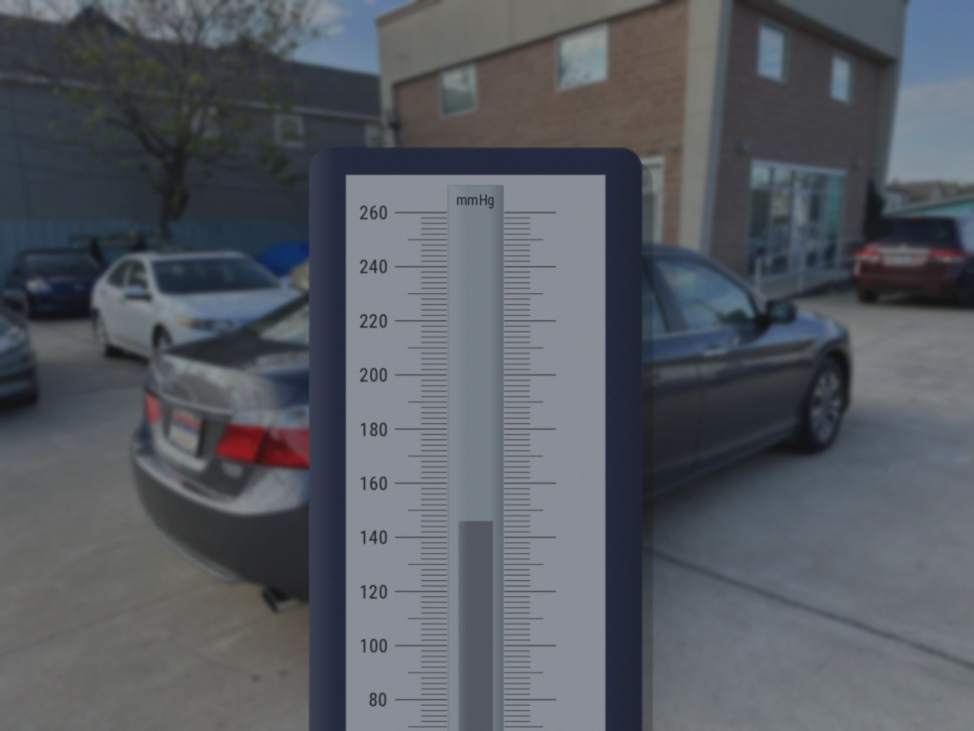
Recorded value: 146 mmHg
